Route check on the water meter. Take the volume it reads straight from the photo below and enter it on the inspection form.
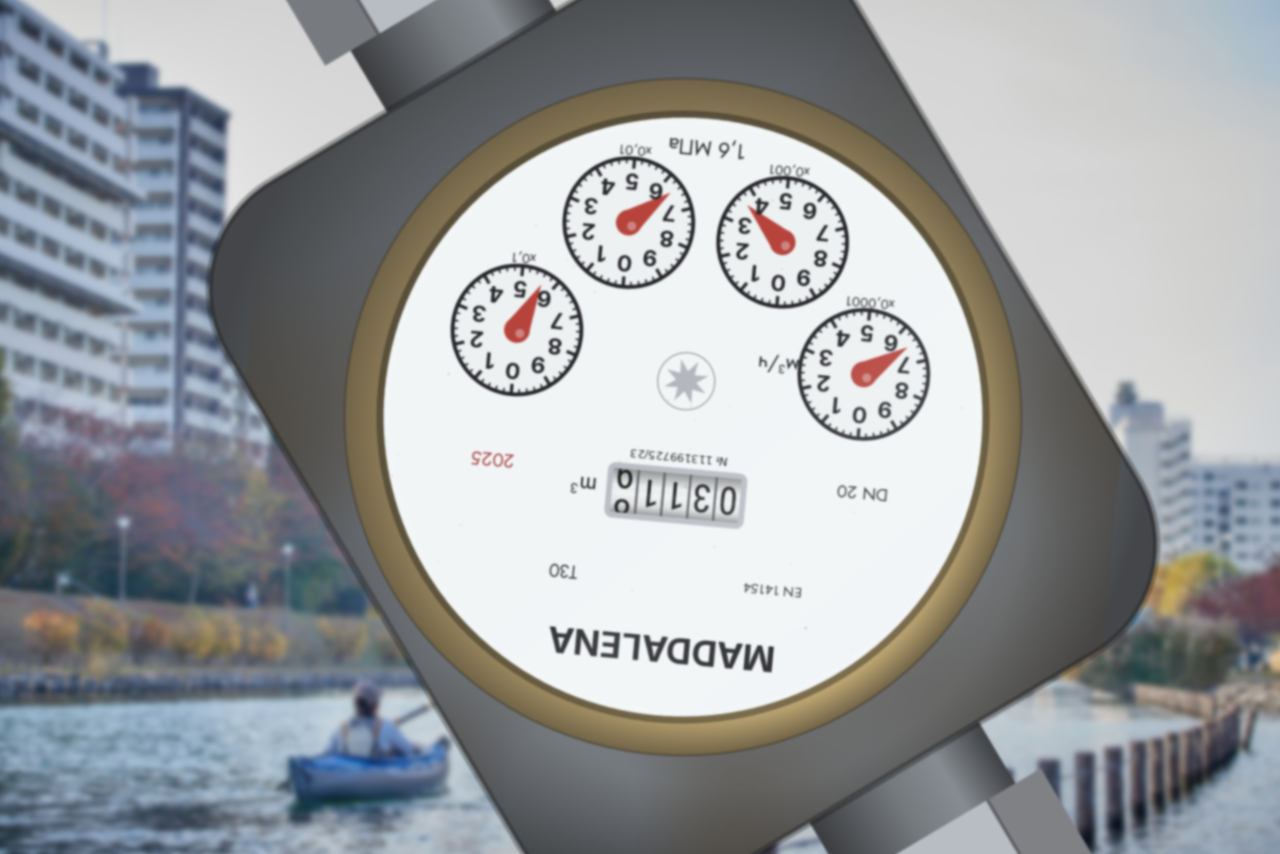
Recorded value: 3118.5636 m³
